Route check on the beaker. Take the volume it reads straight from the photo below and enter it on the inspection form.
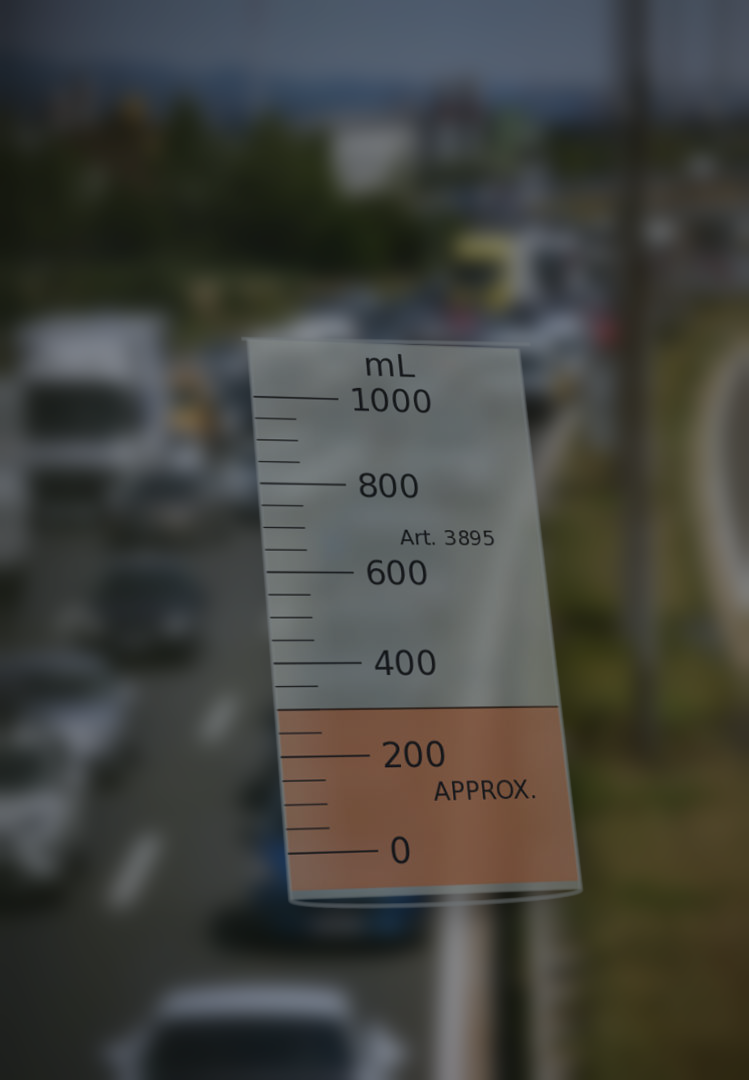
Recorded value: 300 mL
